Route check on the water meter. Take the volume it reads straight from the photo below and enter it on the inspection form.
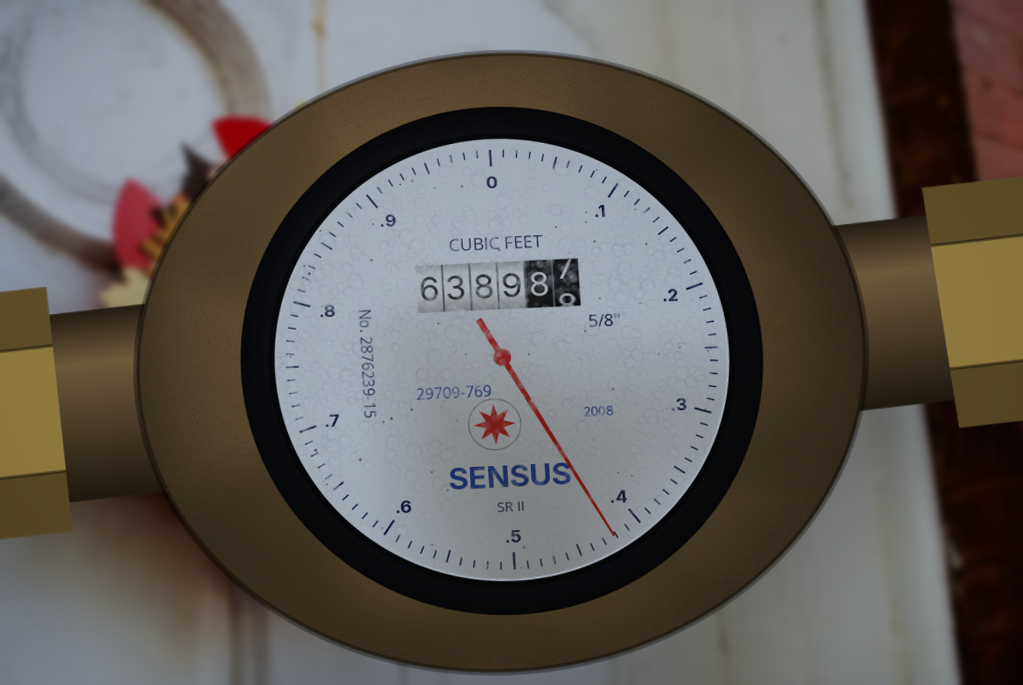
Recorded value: 638987.42 ft³
